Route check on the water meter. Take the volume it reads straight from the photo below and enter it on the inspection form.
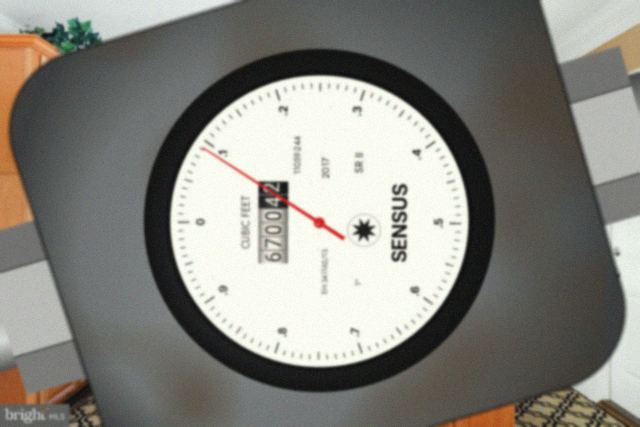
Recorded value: 670042.09 ft³
